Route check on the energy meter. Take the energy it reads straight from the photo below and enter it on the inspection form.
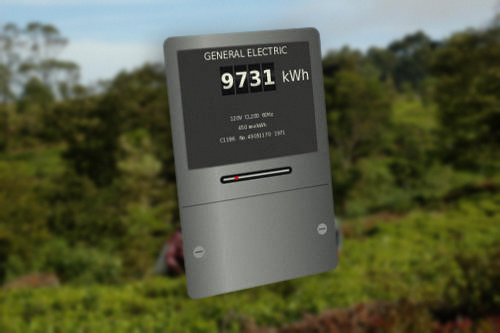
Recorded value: 9731 kWh
